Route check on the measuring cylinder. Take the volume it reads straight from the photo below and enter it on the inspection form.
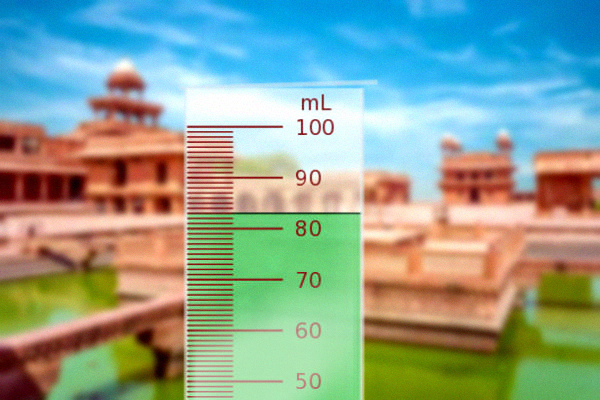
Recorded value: 83 mL
